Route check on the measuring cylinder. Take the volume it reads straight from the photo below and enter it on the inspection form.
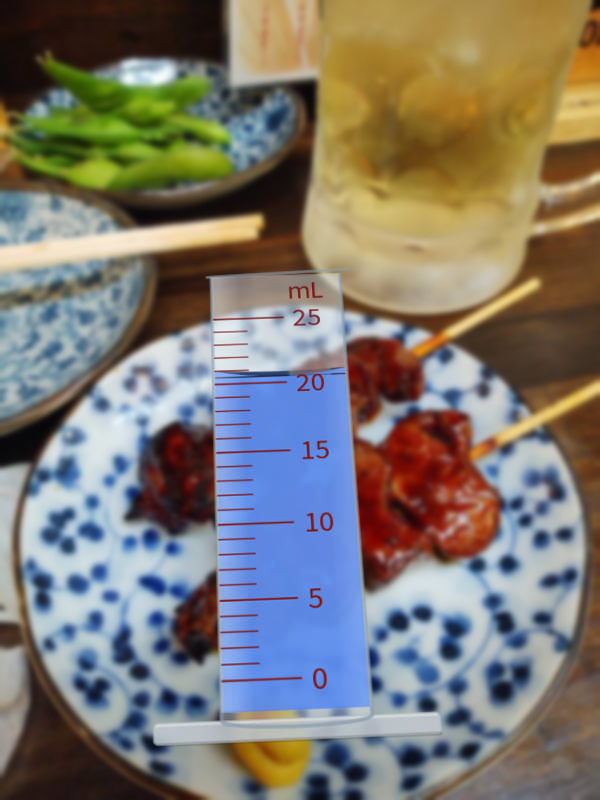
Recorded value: 20.5 mL
